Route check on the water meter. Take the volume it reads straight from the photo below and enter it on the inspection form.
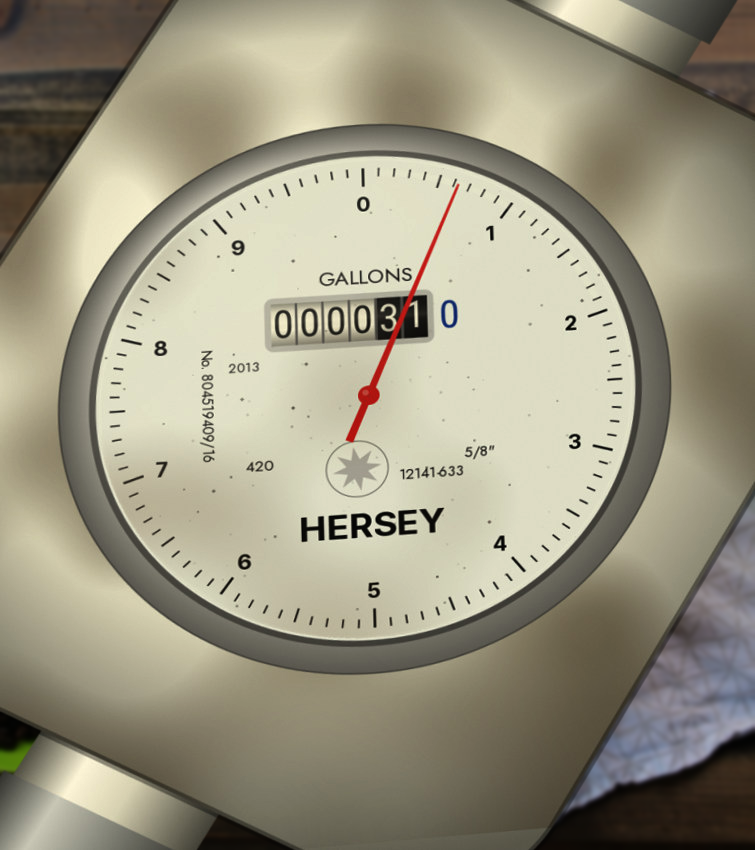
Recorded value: 310.6 gal
